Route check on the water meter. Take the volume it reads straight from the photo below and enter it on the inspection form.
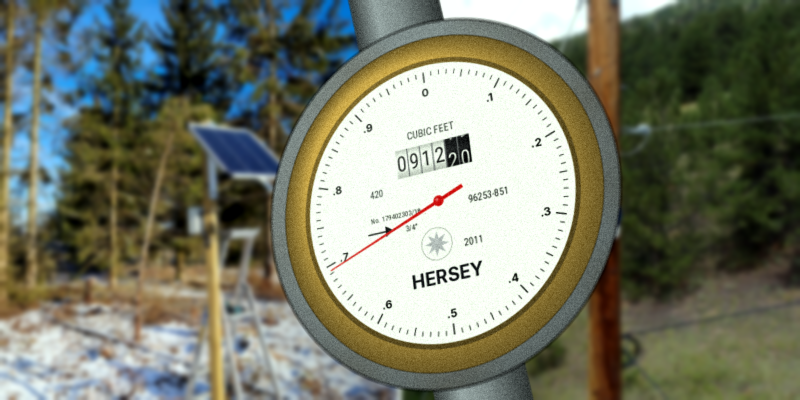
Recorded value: 91219.69 ft³
